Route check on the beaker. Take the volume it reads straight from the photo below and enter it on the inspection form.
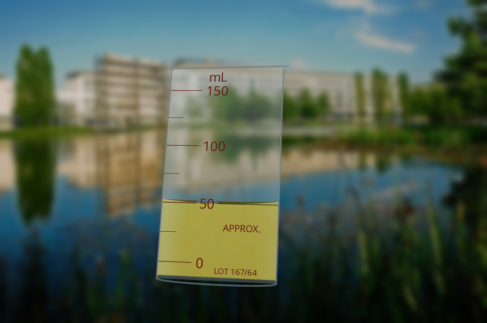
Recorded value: 50 mL
